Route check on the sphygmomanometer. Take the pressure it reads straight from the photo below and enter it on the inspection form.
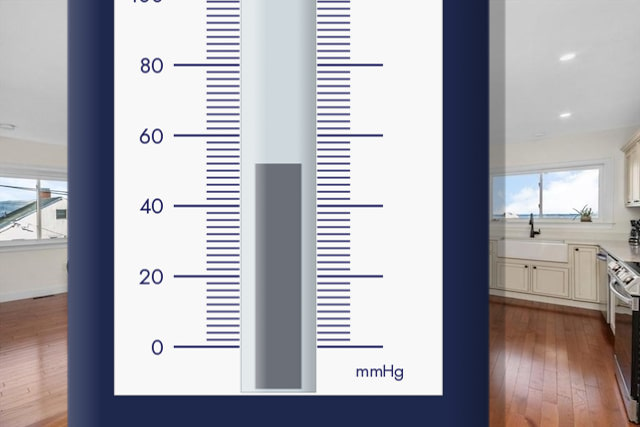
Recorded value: 52 mmHg
